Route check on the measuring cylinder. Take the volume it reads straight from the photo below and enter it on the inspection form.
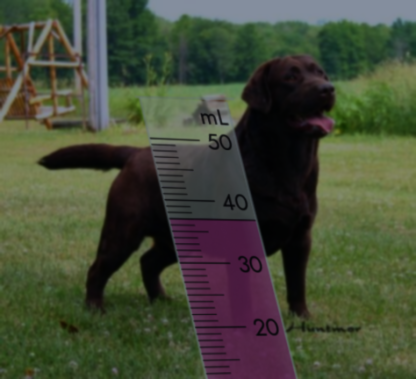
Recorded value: 37 mL
